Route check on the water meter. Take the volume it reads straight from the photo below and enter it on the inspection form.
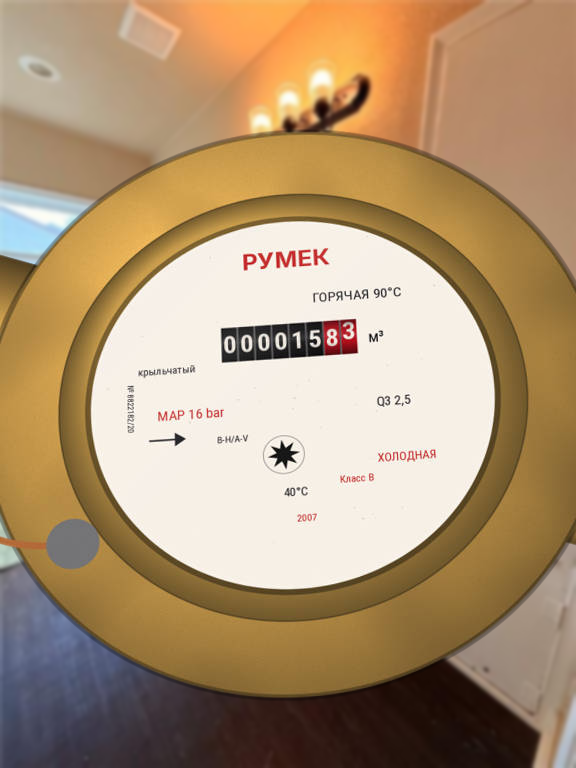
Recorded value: 15.83 m³
